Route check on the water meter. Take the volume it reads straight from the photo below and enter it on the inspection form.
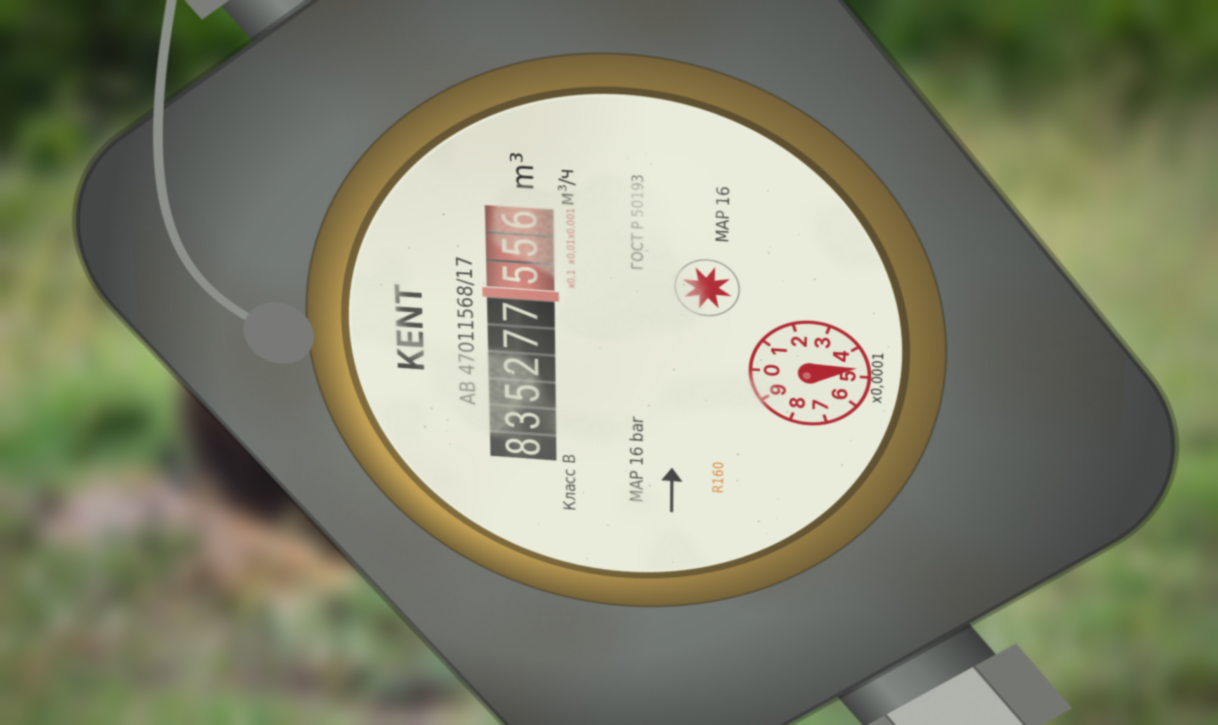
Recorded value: 835277.5564 m³
